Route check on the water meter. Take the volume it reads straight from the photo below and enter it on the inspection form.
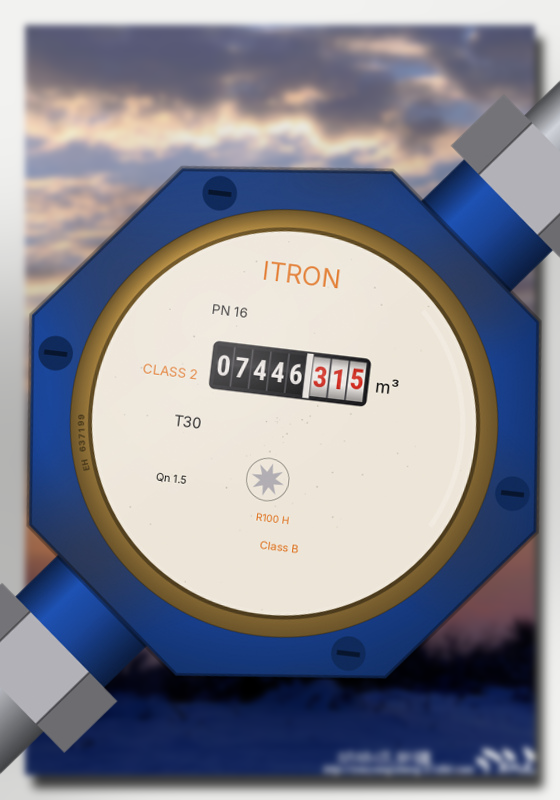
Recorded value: 7446.315 m³
